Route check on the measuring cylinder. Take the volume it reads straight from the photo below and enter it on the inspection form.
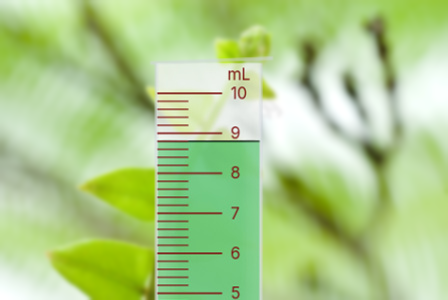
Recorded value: 8.8 mL
